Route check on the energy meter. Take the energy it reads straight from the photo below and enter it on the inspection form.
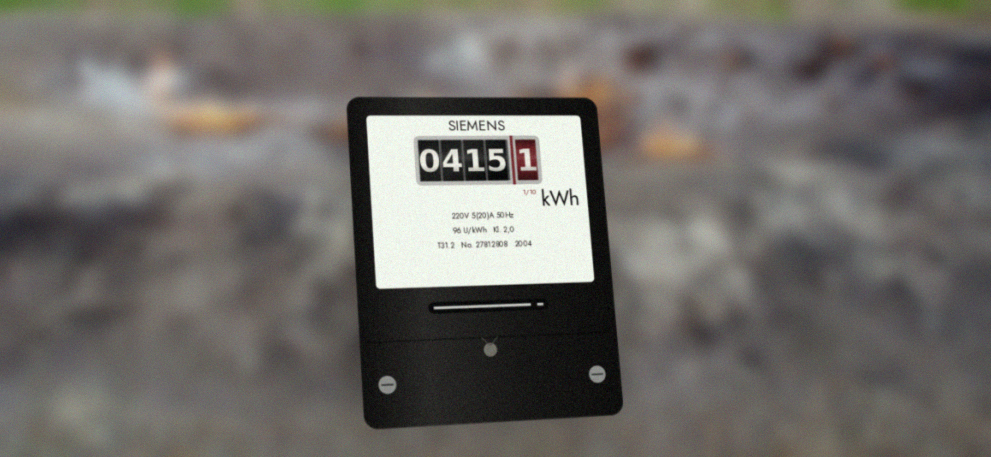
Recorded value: 415.1 kWh
